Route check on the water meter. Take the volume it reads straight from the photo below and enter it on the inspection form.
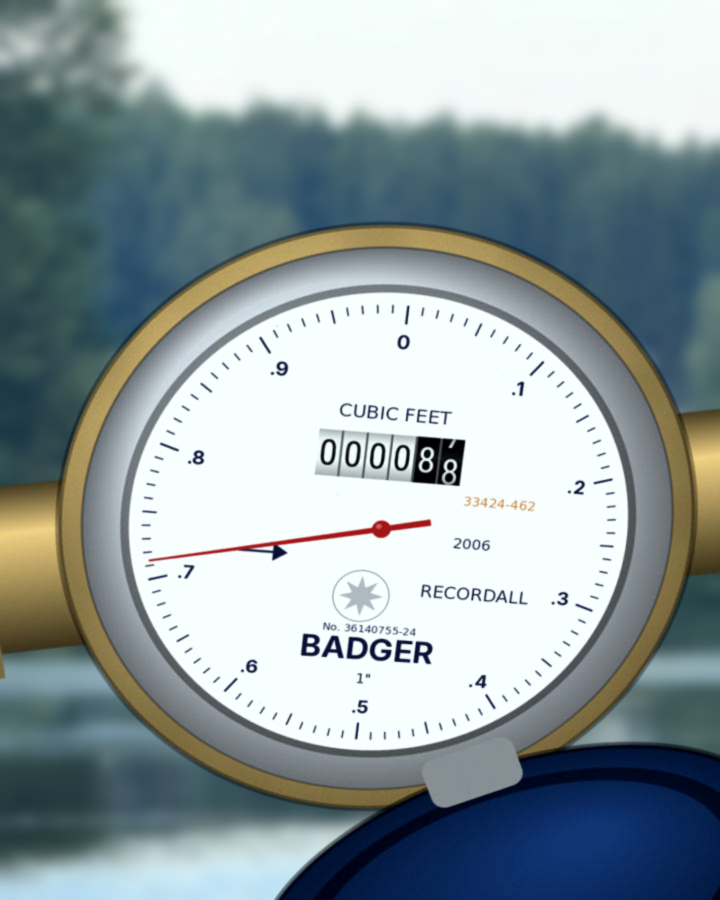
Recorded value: 87.71 ft³
